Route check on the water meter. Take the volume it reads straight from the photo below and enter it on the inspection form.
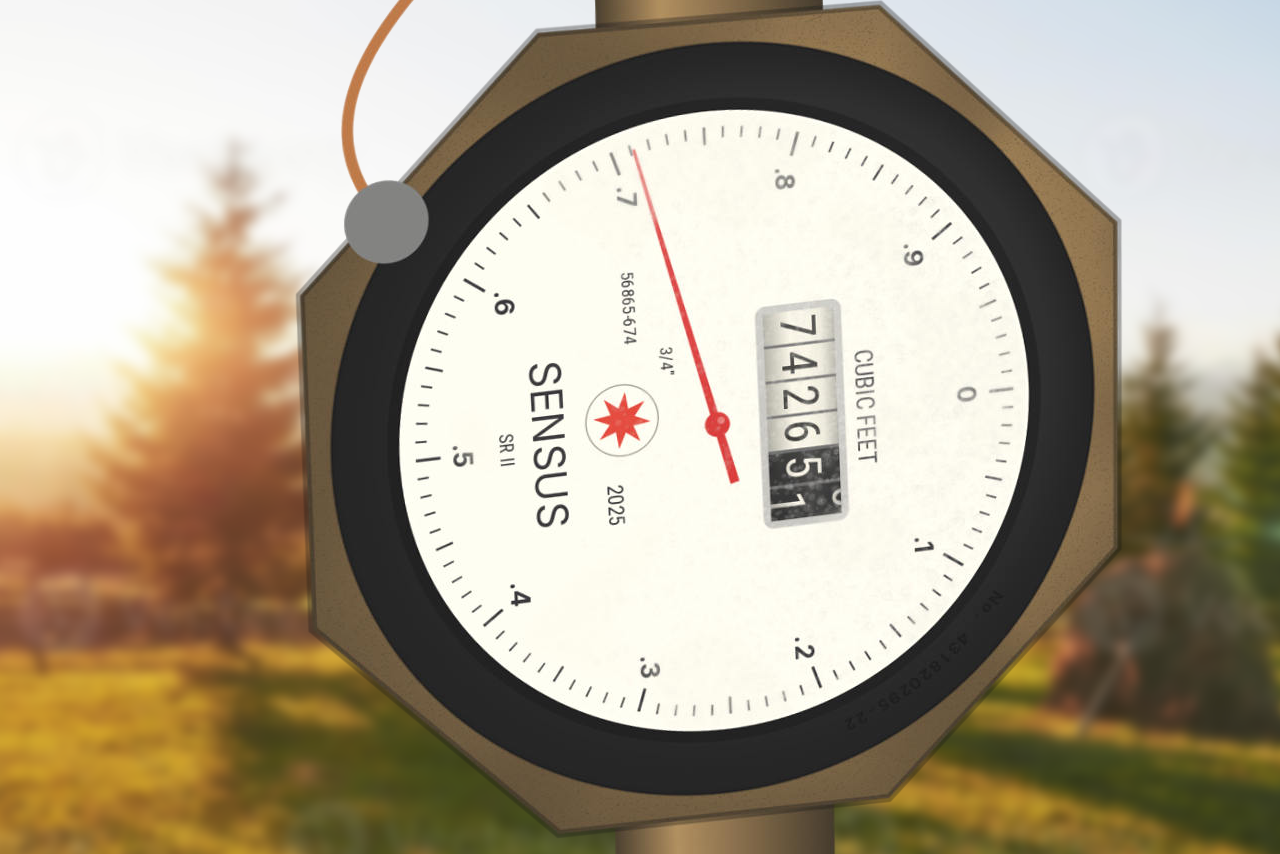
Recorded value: 742650.71 ft³
